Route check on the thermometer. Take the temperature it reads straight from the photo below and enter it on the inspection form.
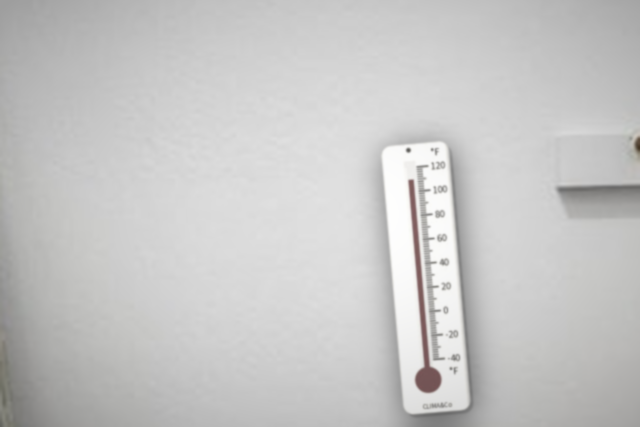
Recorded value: 110 °F
